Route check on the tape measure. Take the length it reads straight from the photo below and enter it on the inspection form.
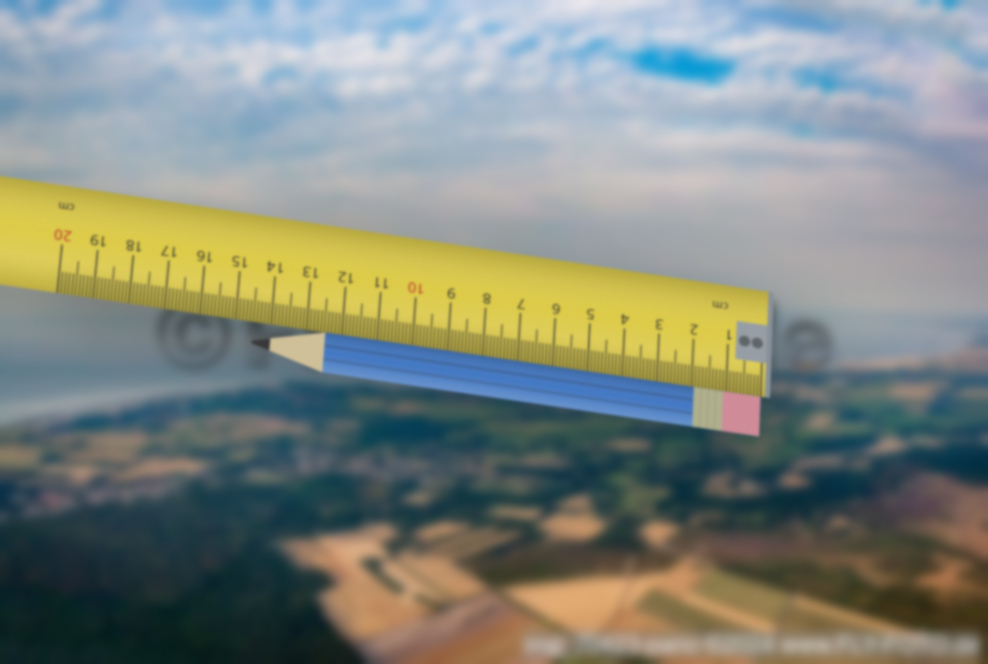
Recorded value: 14.5 cm
